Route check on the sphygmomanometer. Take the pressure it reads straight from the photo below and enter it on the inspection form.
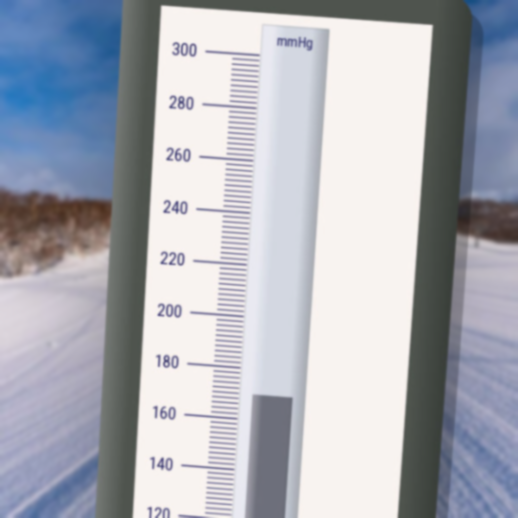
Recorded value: 170 mmHg
